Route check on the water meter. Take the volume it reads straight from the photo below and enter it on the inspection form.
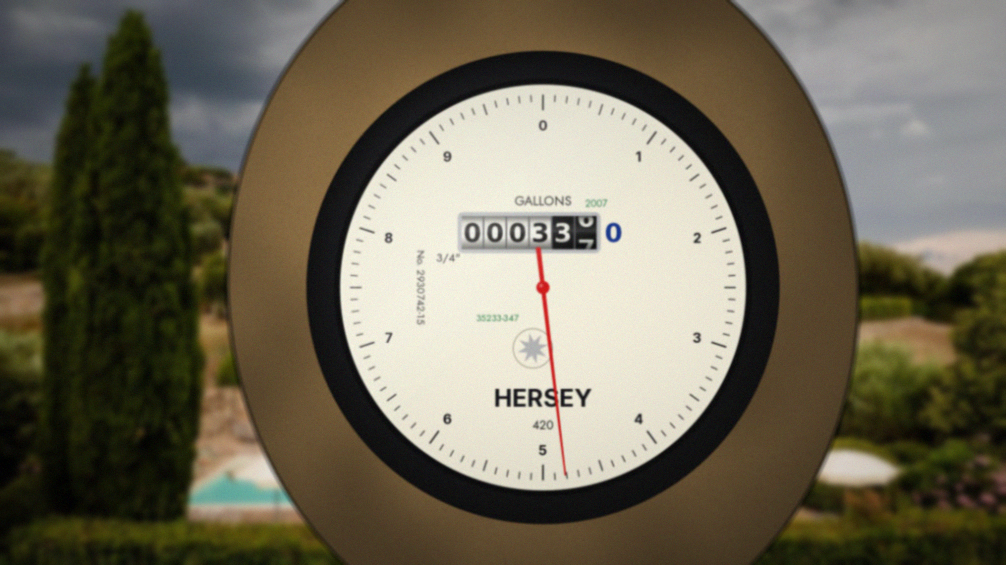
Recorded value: 3364.8 gal
